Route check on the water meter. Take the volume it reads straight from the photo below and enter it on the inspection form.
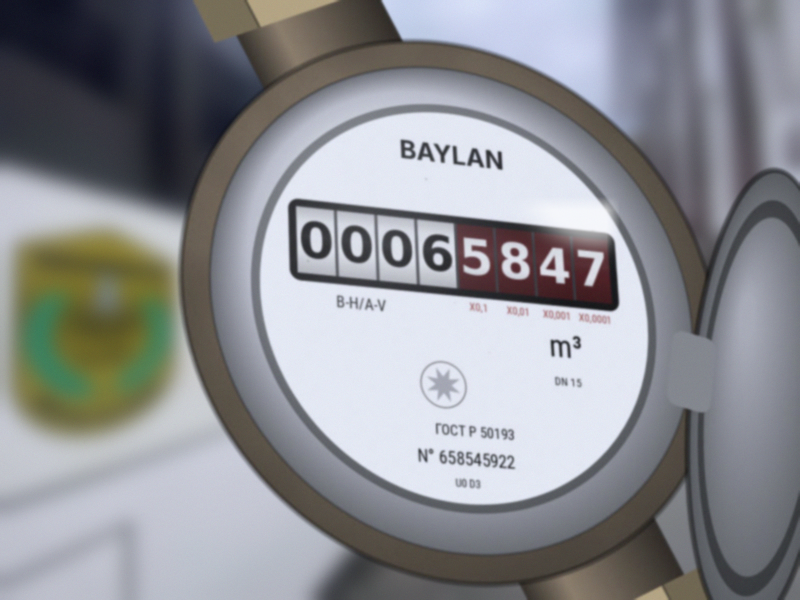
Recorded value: 6.5847 m³
